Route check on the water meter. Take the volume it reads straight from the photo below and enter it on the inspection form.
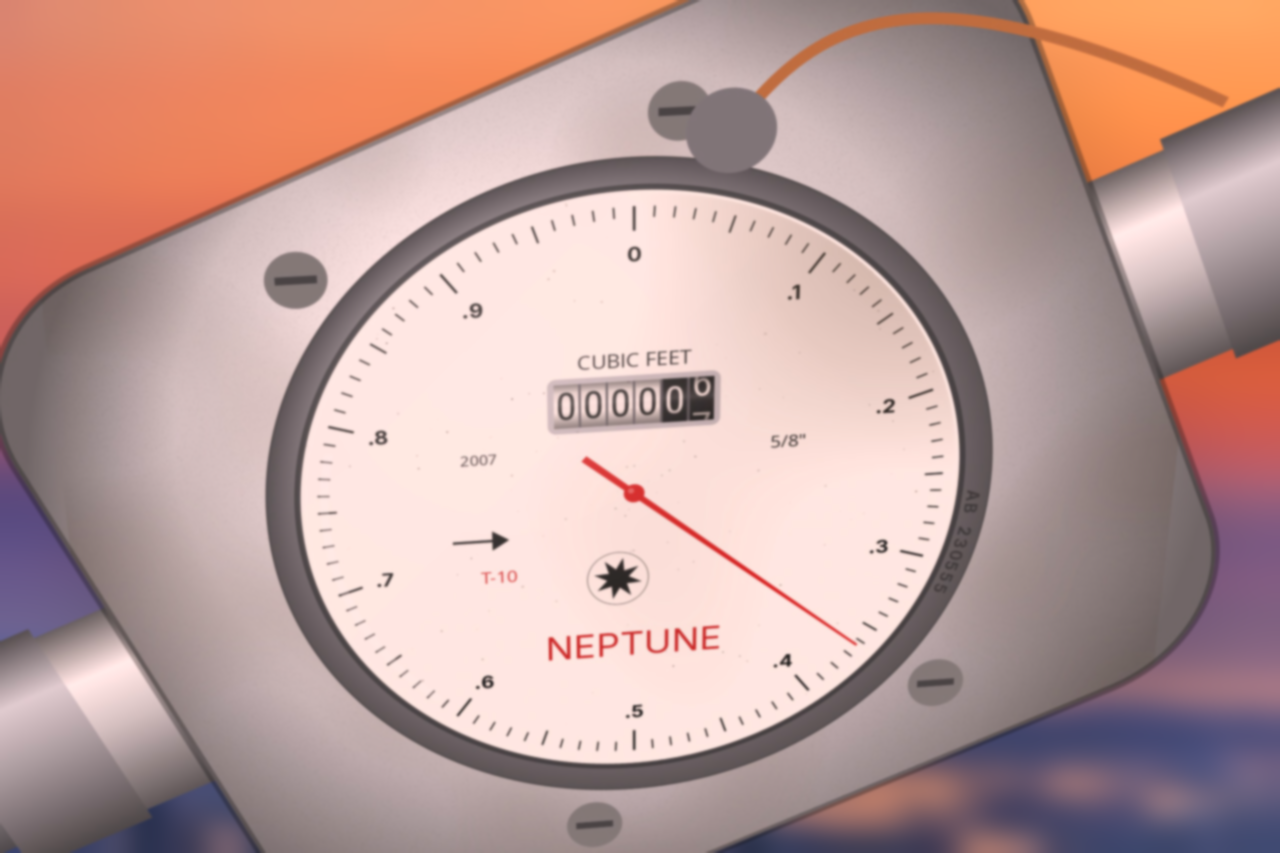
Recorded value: 6.36 ft³
